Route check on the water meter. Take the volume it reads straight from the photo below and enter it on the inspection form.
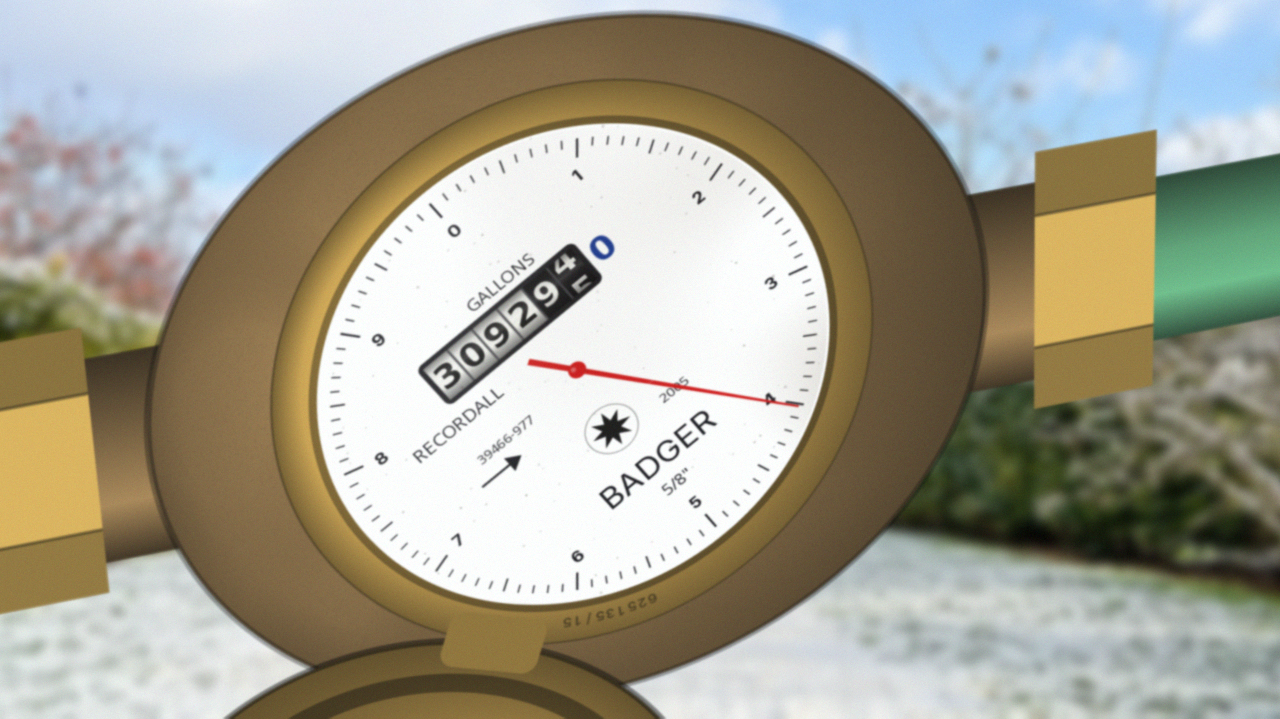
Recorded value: 3092944.0 gal
